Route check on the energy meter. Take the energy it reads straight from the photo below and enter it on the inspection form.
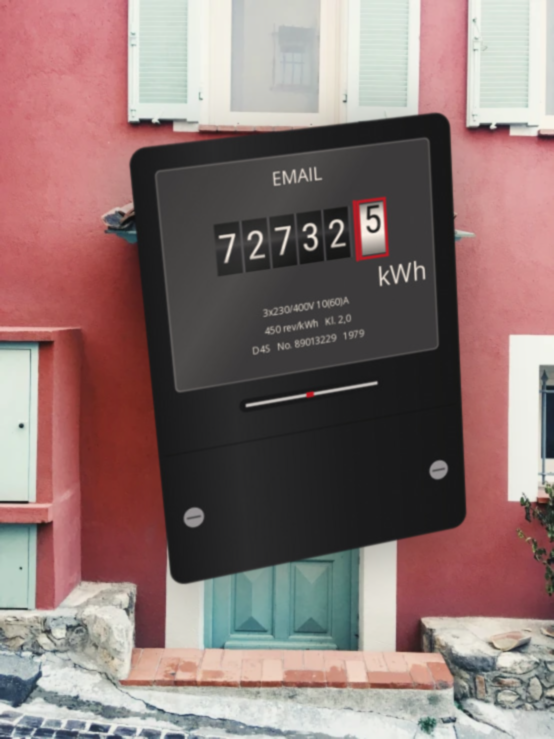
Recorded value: 72732.5 kWh
